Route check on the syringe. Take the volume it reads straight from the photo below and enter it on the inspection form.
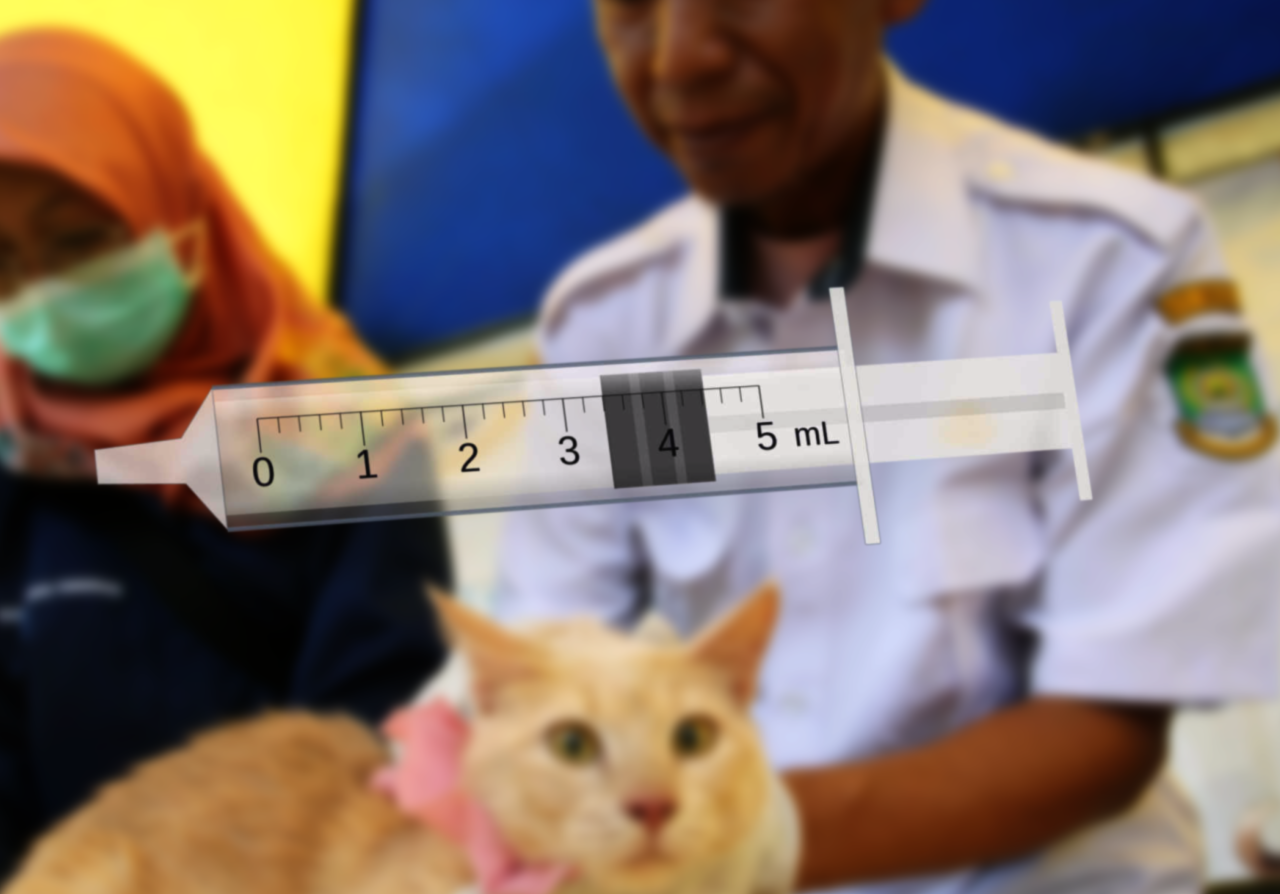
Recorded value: 3.4 mL
